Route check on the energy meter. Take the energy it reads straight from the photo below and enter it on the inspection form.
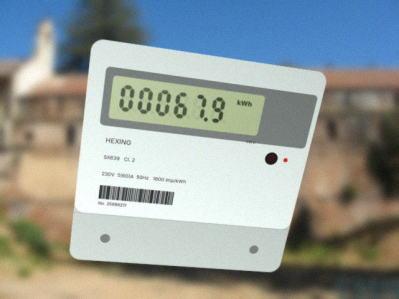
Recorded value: 67.9 kWh
